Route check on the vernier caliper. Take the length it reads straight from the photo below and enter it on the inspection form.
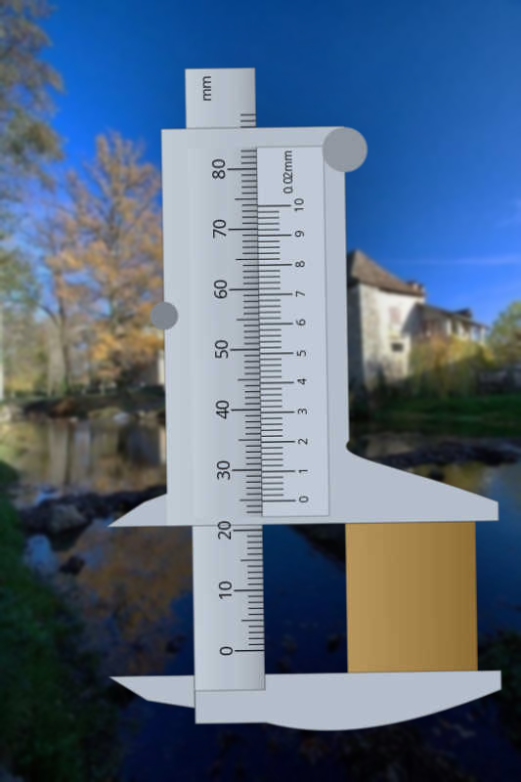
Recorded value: 24.8 mm
